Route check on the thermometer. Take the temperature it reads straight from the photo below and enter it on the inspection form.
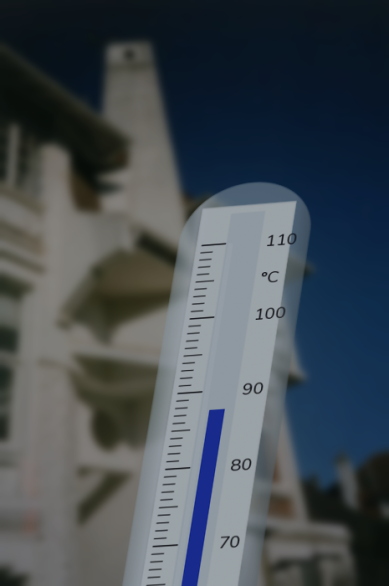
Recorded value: 87.5 °C
